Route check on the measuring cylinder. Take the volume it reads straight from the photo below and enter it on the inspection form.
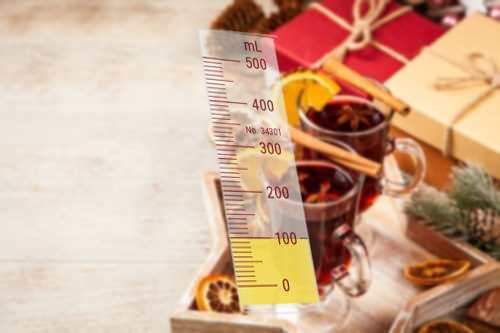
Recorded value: 100 mL
